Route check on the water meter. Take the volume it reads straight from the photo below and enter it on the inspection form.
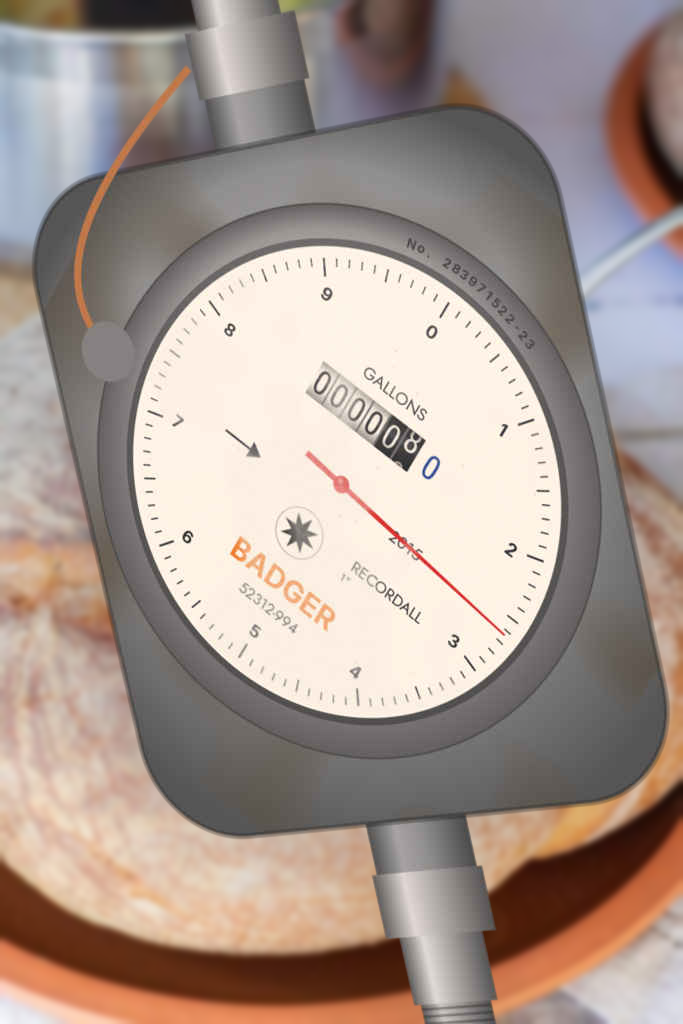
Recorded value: 82.6 gal
